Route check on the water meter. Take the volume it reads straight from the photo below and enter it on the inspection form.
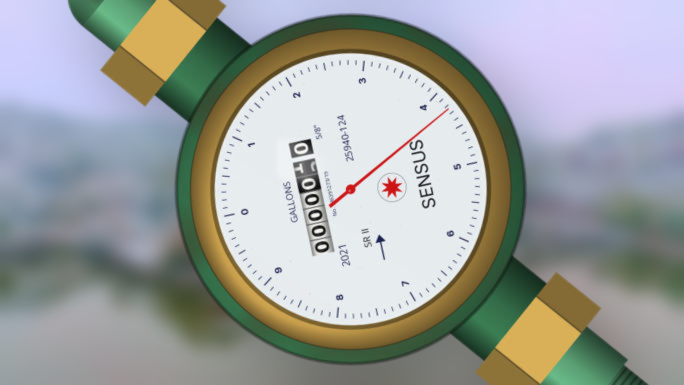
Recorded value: 14.2 gal
